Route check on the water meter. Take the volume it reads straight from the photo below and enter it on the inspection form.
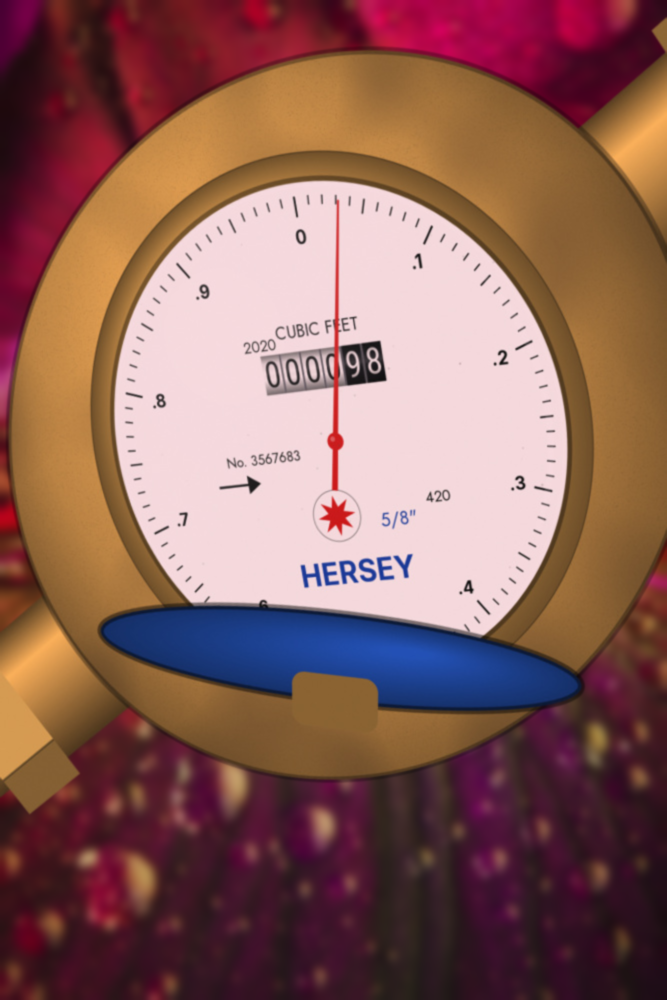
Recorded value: 98.03 ft³
